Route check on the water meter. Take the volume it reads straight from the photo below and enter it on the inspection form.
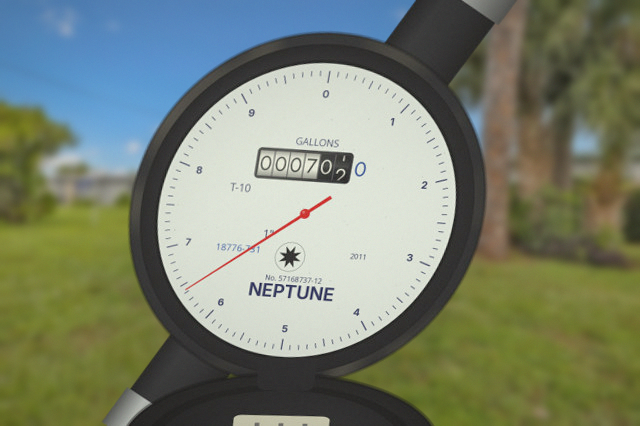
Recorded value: 7016.4 gal
